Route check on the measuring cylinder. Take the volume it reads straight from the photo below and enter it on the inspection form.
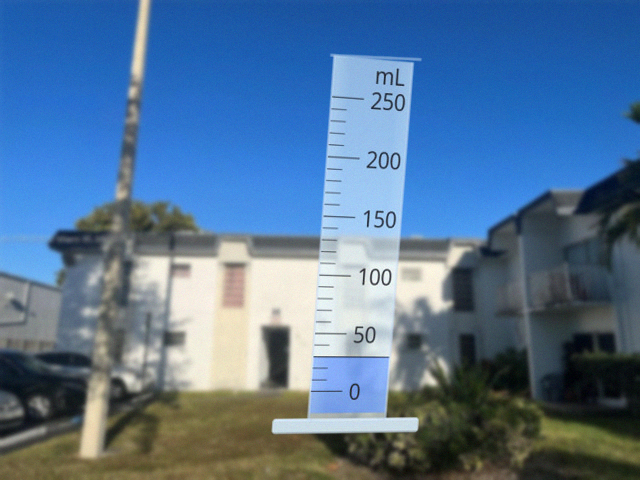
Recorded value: 30 mL
